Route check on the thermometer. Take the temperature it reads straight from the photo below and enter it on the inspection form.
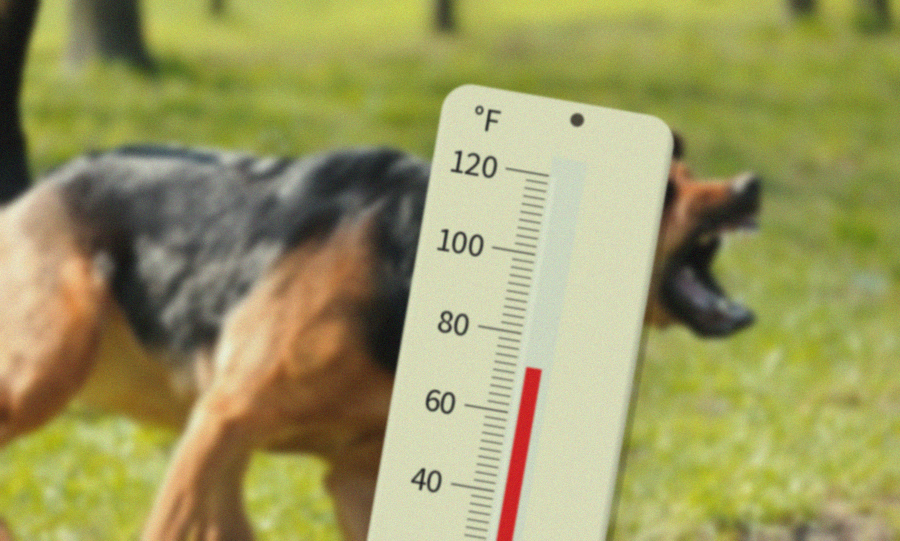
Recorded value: 72 °F
